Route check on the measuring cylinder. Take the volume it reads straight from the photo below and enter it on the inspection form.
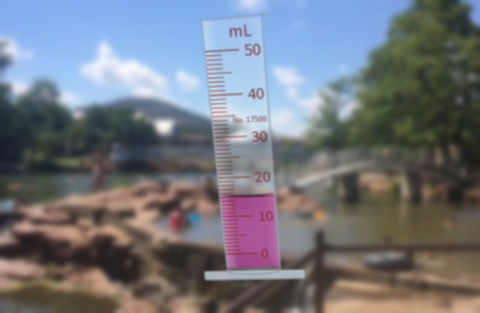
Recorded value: 15 mL
